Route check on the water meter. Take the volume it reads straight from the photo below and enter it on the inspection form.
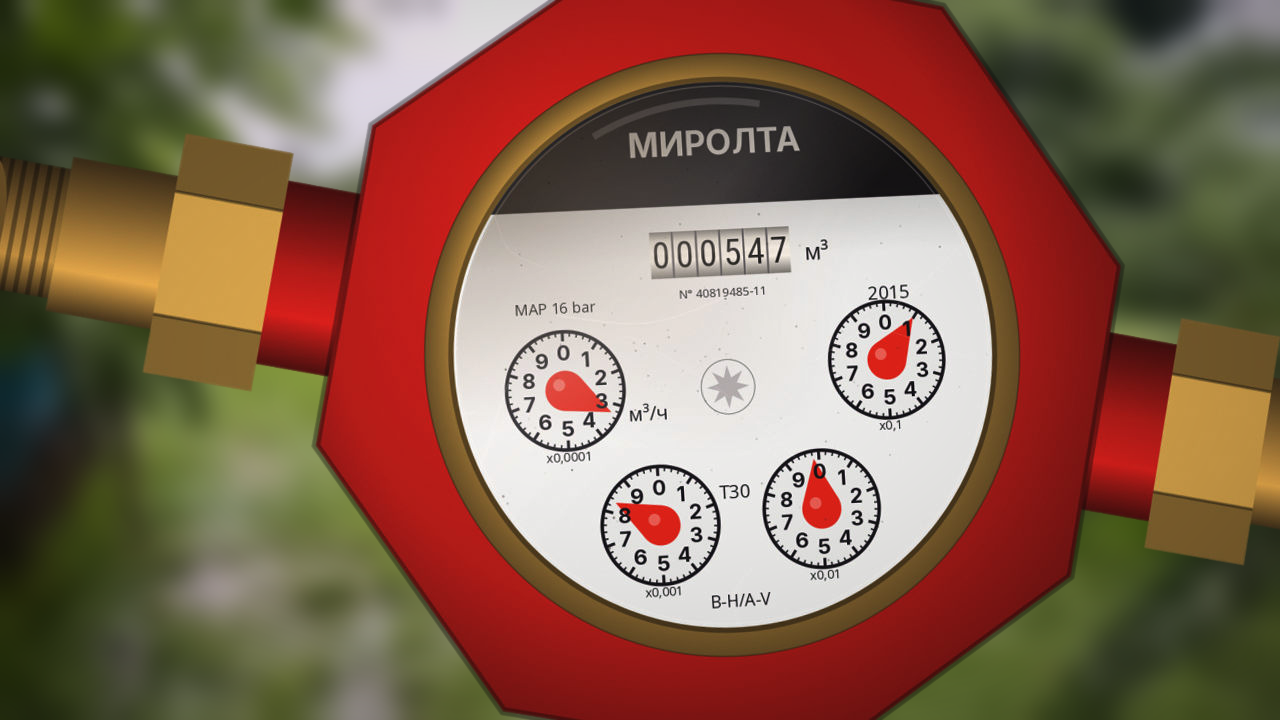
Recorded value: 547.0983 m³
